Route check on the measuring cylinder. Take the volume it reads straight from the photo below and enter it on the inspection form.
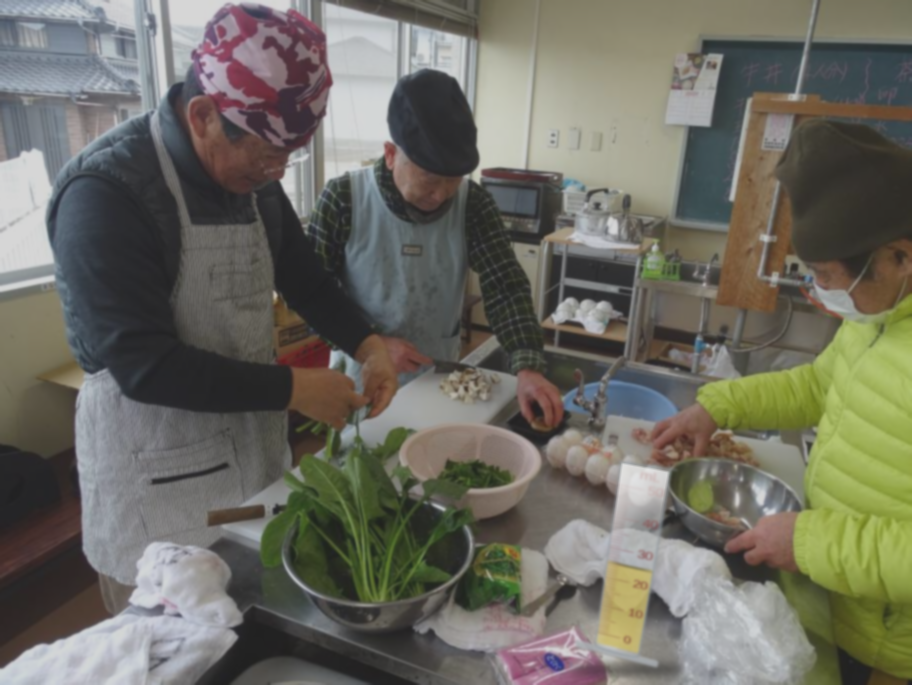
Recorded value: 25 mL
